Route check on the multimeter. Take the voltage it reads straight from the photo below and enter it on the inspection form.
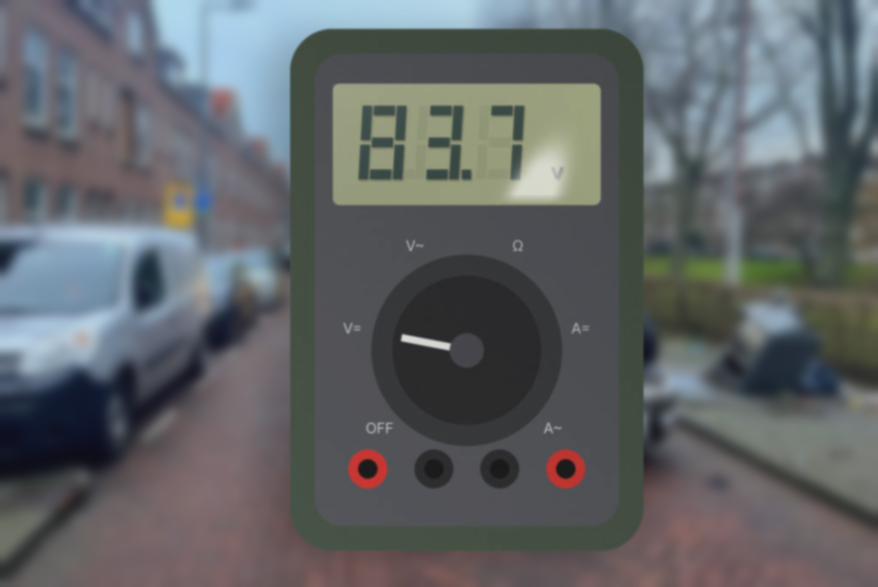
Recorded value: 83.7 V
